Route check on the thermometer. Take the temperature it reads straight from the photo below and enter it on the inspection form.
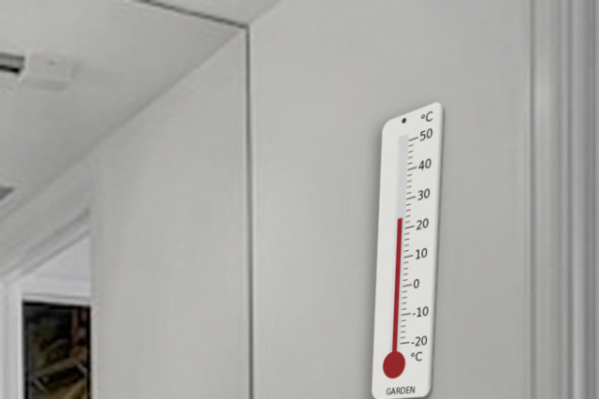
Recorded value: 24 °C
